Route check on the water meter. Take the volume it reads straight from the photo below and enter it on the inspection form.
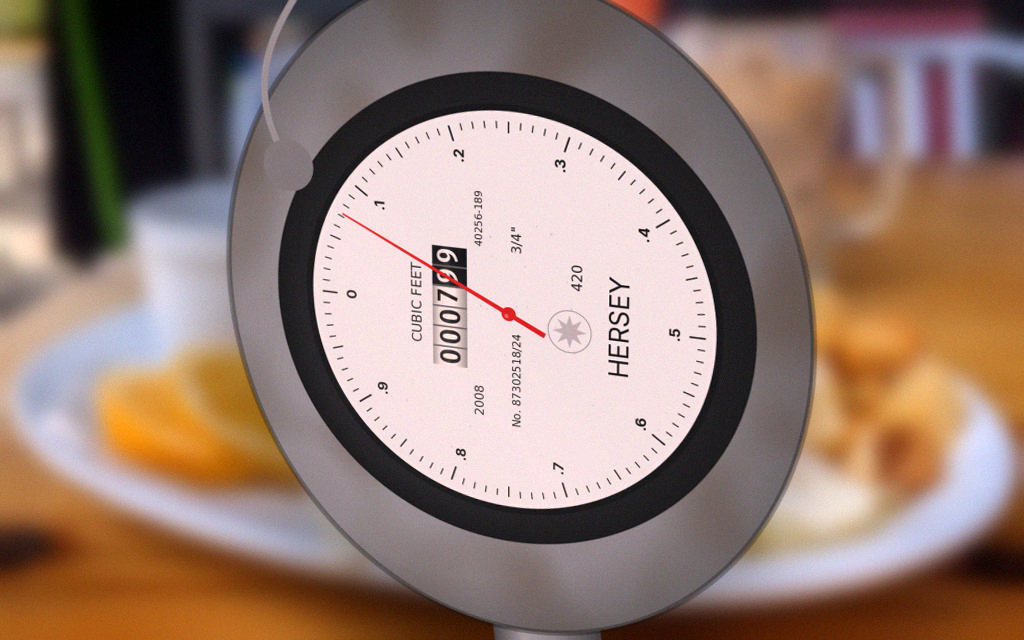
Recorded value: 799.07 ft³
